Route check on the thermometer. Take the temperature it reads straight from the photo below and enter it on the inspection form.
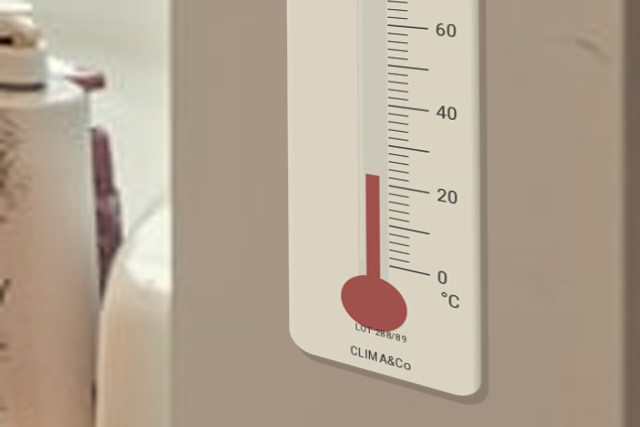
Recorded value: 22 °C
